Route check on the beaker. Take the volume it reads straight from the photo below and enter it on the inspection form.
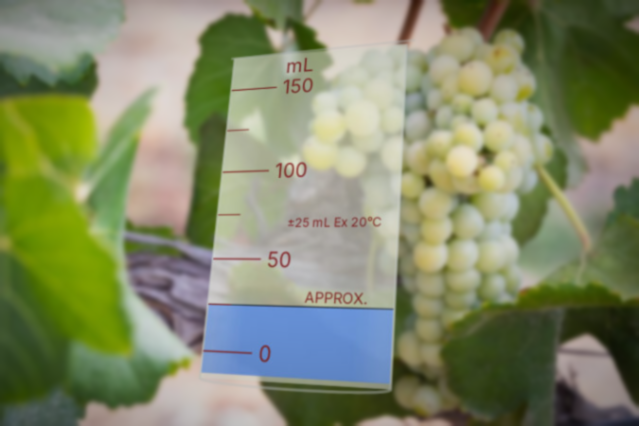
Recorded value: 25 mL
